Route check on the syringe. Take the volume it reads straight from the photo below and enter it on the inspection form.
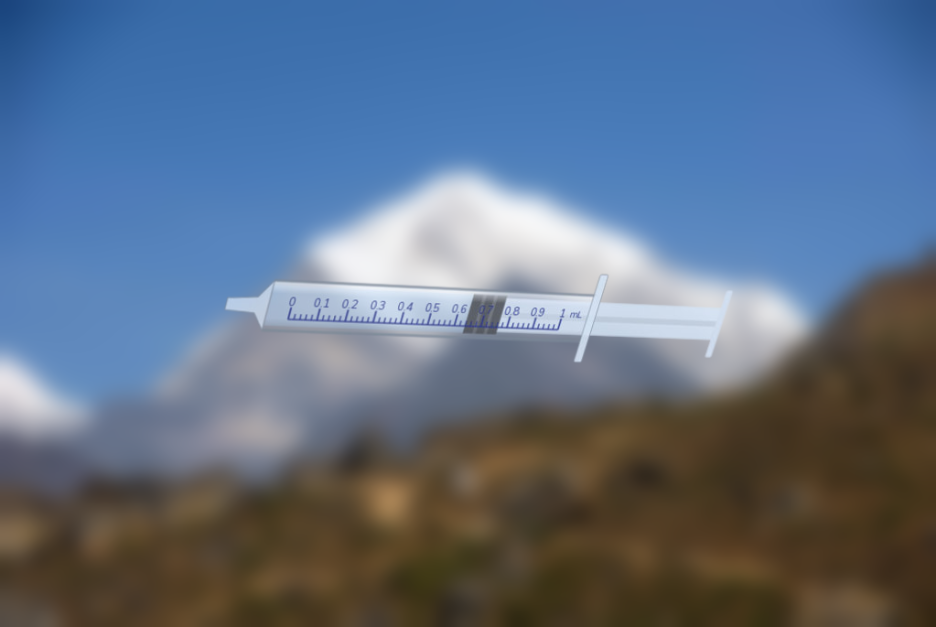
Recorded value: 0.64 mL
